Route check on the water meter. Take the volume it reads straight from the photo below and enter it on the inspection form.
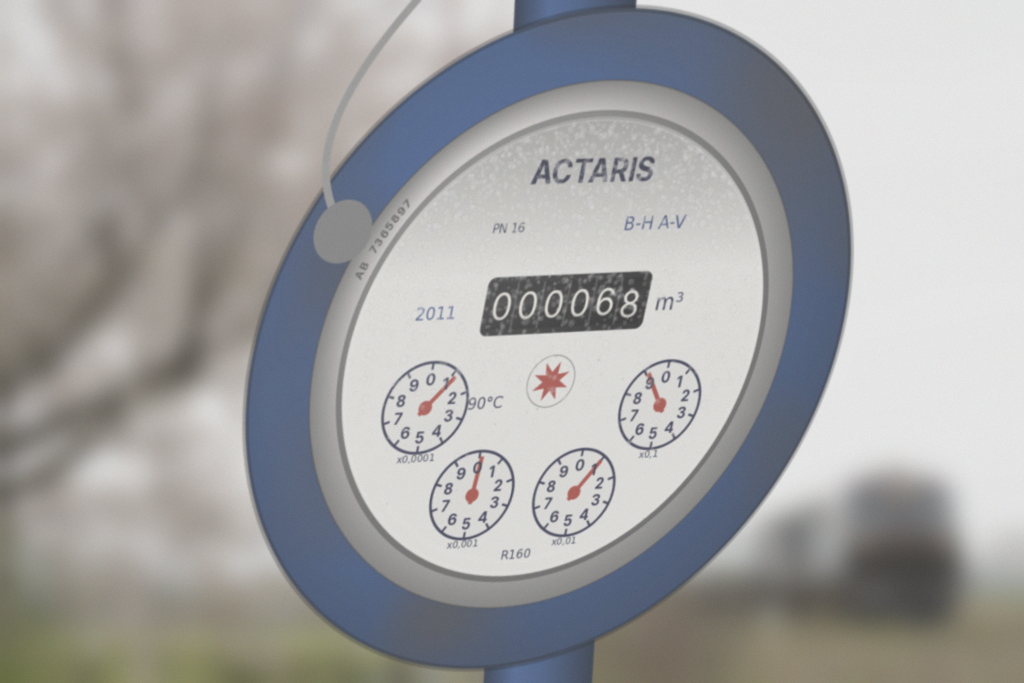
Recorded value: 67.9101 m³
